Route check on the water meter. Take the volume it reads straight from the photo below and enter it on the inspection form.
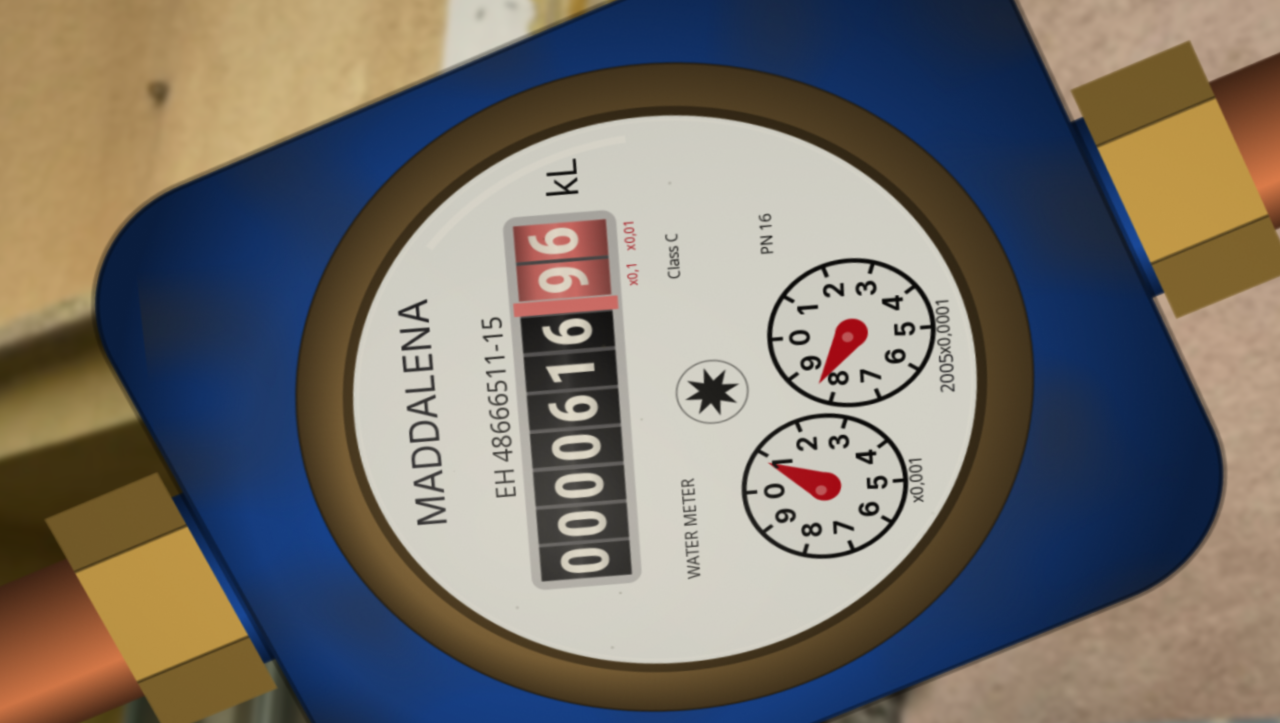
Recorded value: 616.9608 kL
